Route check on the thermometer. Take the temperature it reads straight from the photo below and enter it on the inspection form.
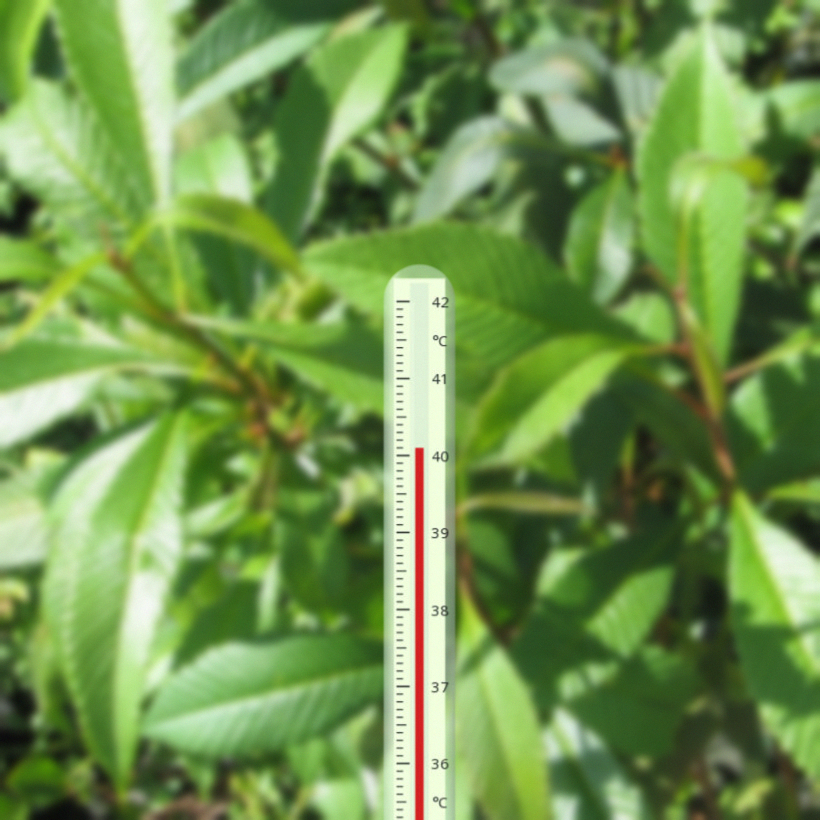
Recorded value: 40.1 °C
